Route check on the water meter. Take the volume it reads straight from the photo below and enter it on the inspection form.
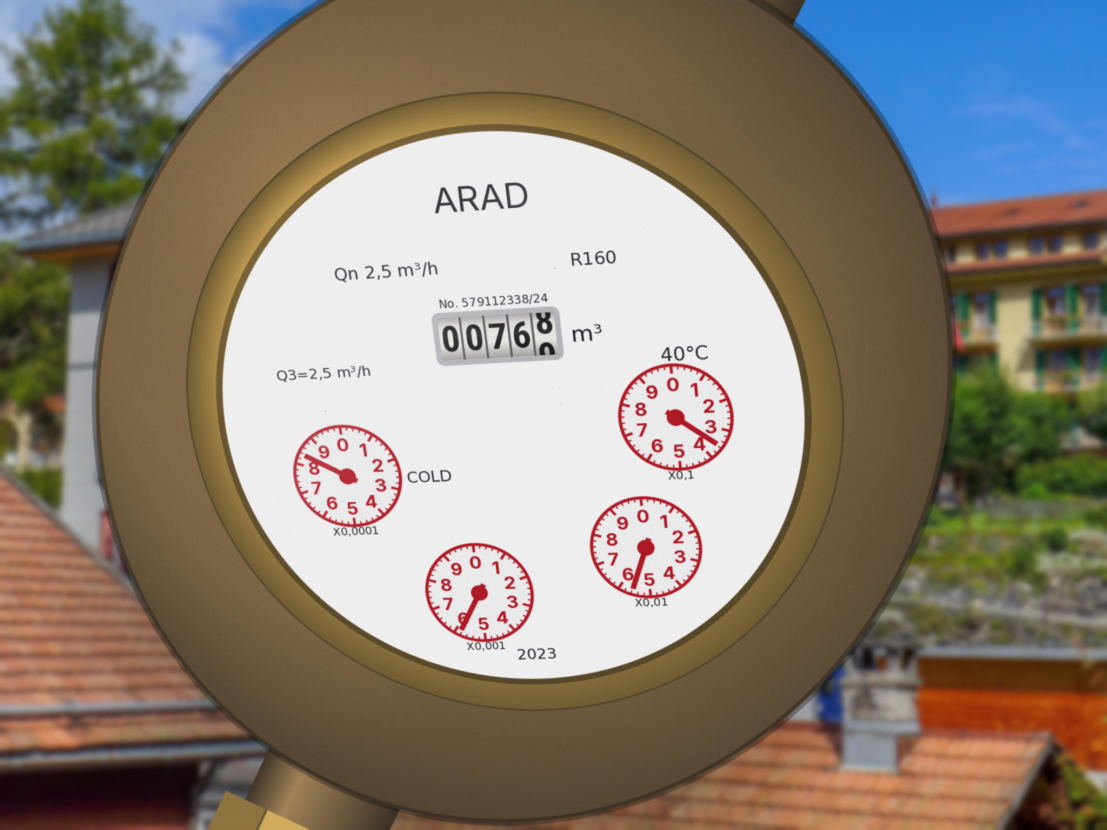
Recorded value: 768.3558 m³
